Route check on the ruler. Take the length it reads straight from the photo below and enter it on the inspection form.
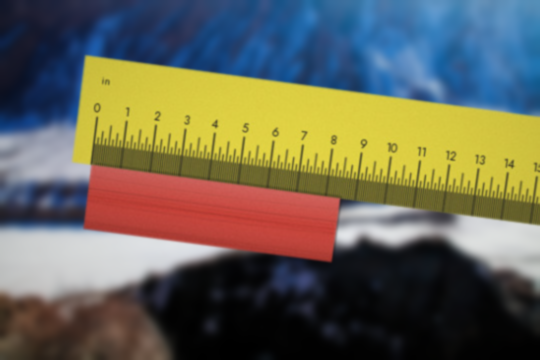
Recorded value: 8.5 in
